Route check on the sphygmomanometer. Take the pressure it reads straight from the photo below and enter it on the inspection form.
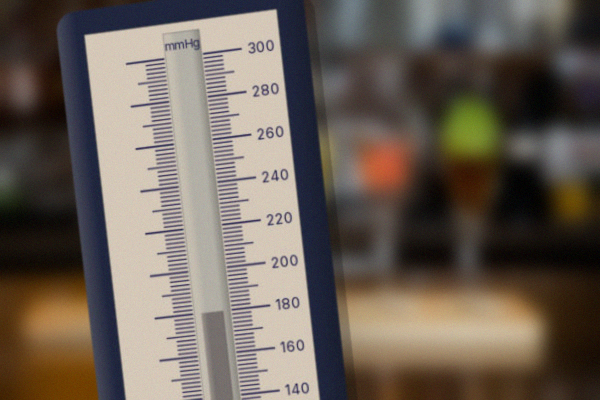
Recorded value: 180 mmHg
